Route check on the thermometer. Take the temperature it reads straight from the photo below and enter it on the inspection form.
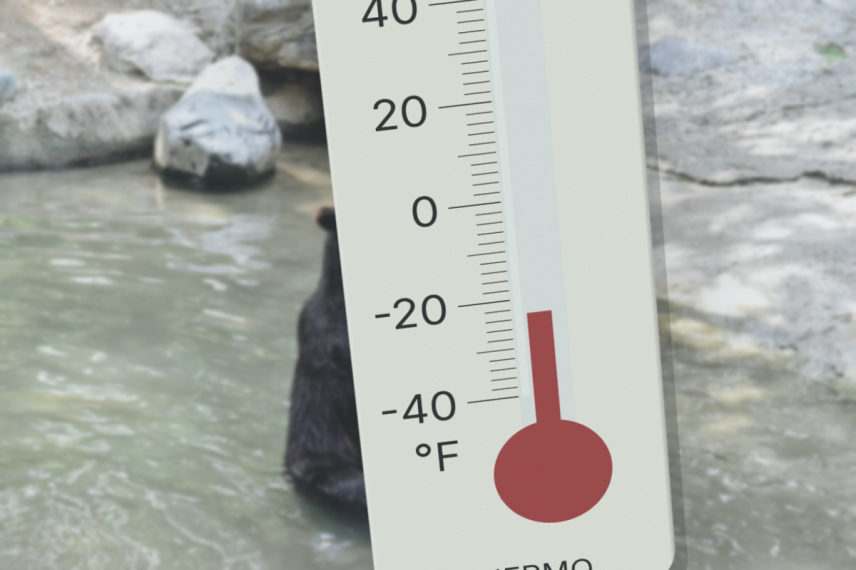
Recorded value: -23 °F
